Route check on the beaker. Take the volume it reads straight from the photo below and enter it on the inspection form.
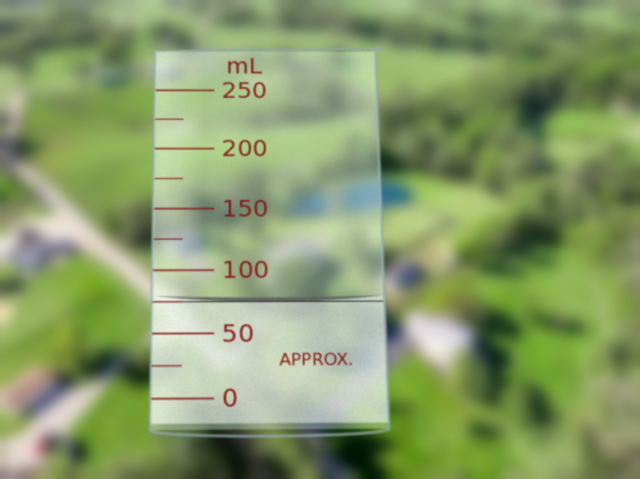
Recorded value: 75 mL
